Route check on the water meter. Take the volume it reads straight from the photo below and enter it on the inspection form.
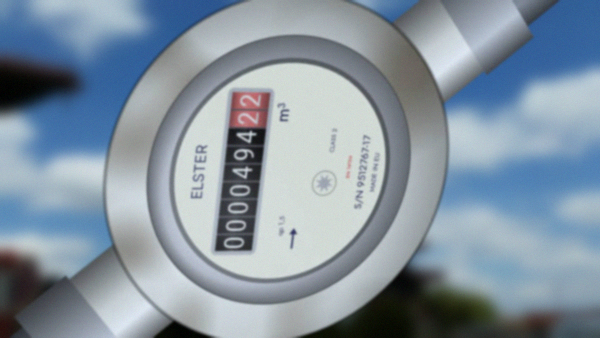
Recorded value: 494.22 m³
